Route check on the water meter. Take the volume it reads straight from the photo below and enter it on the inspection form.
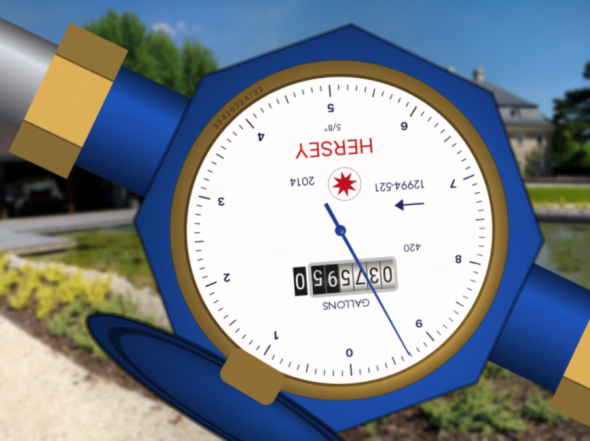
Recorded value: 375949.3 gal
